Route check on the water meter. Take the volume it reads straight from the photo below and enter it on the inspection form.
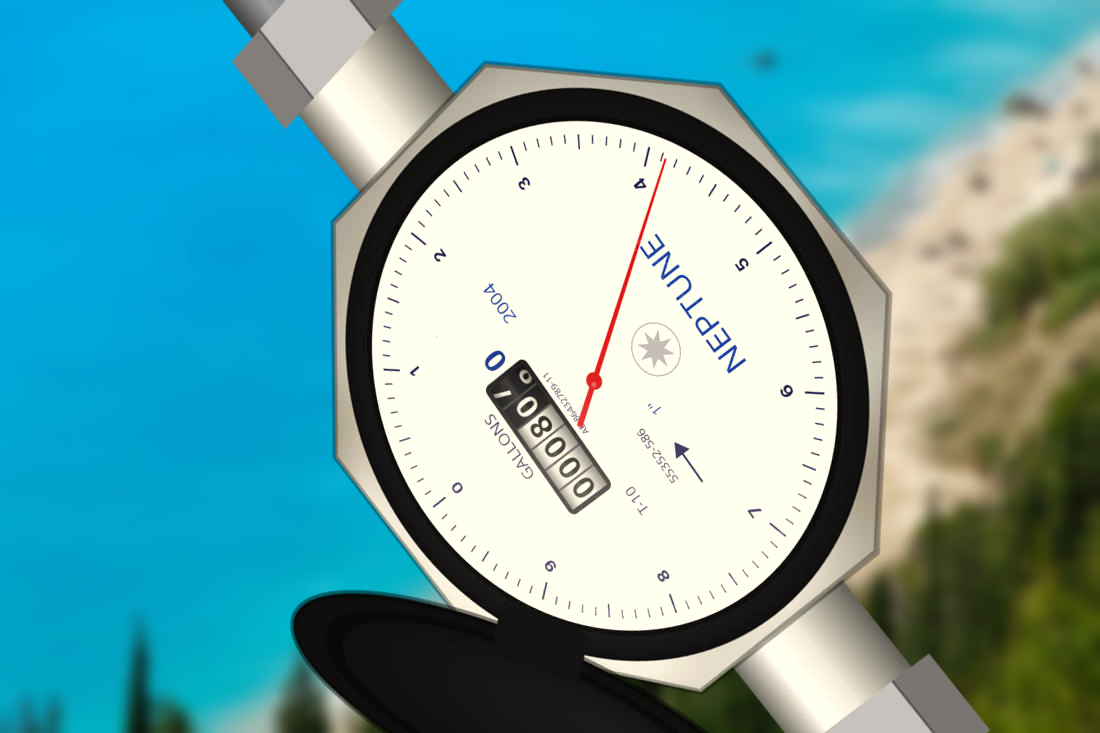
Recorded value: 8074.1 gal
